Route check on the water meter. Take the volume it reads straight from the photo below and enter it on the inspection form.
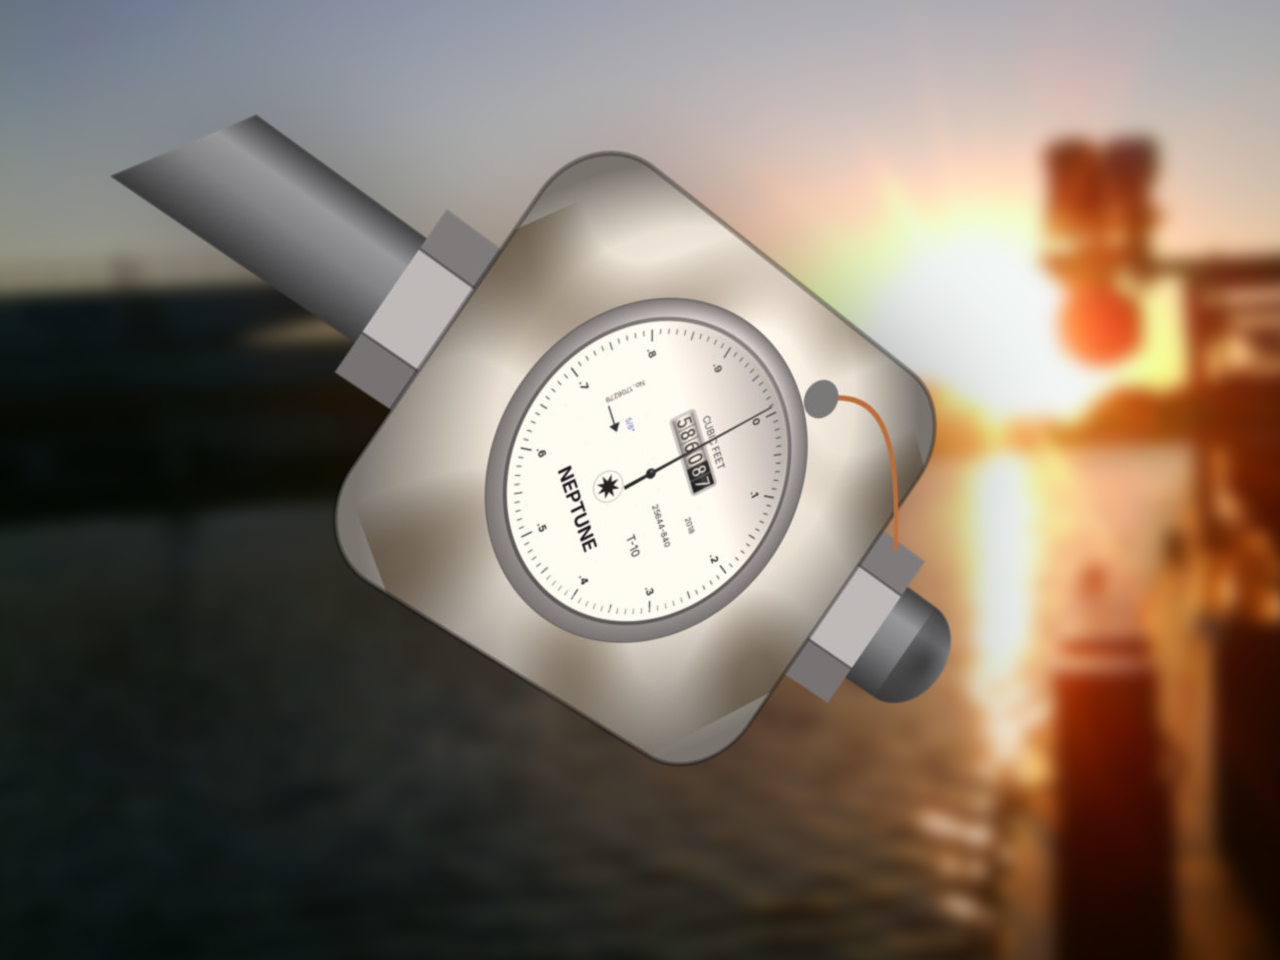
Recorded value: 586086.99 ft³
